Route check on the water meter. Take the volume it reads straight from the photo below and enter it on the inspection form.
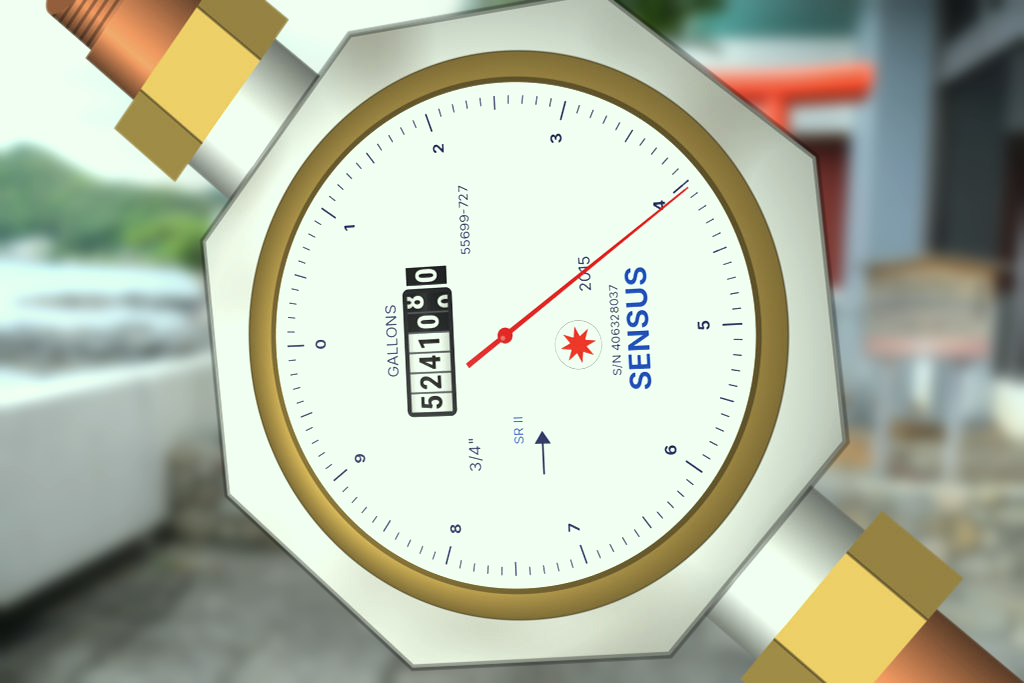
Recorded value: 5241084.0 gal
